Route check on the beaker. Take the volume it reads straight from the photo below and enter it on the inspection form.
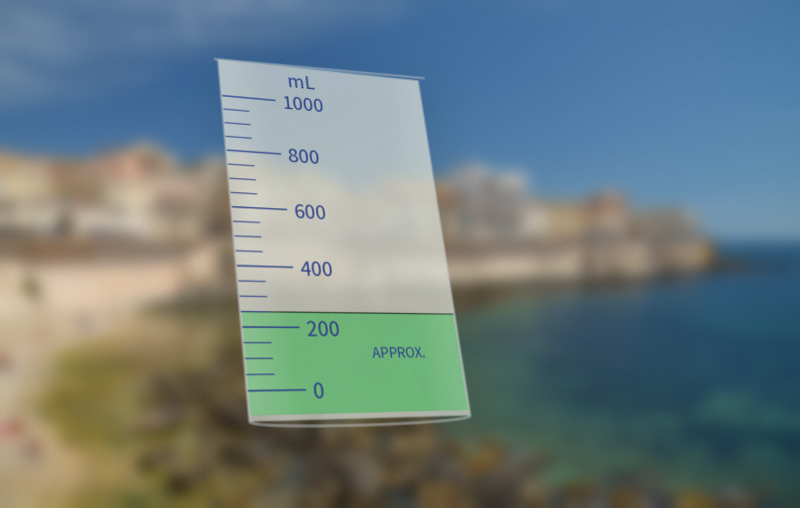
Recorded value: 250 mL
